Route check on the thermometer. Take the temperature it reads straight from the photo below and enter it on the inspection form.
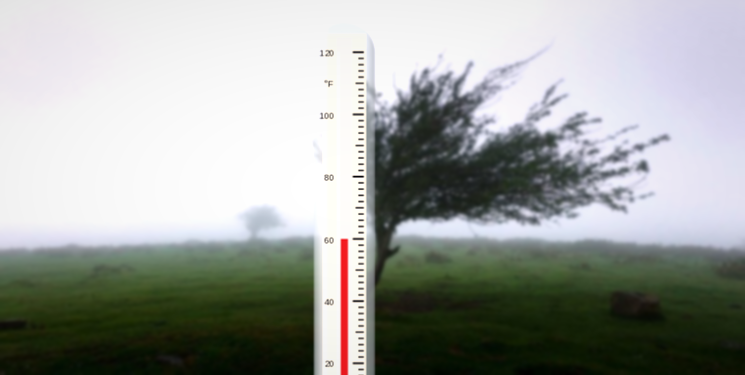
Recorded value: 60 °F
